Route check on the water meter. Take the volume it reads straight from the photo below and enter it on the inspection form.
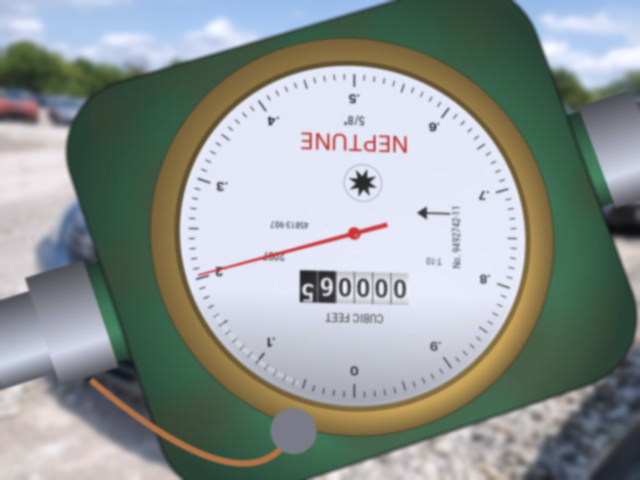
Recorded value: 65.20 ft³
